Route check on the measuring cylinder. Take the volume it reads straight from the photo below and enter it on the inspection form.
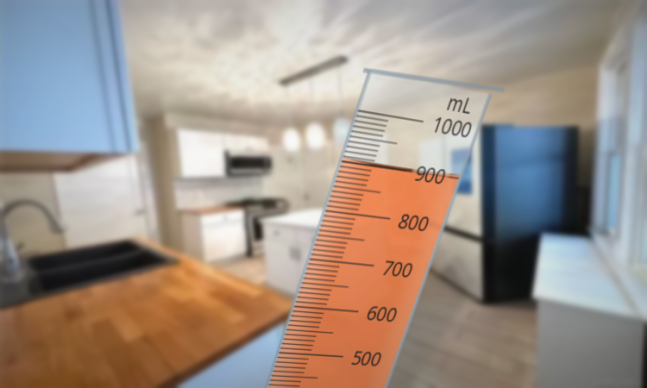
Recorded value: 900 mL
